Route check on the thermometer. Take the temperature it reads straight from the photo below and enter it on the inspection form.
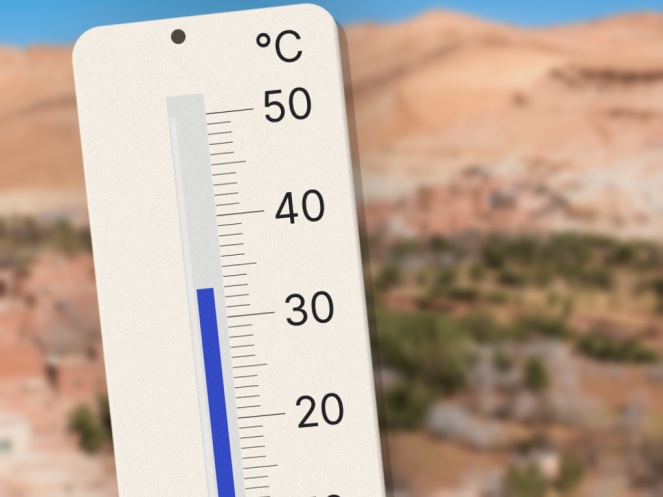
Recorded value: 33 °C
